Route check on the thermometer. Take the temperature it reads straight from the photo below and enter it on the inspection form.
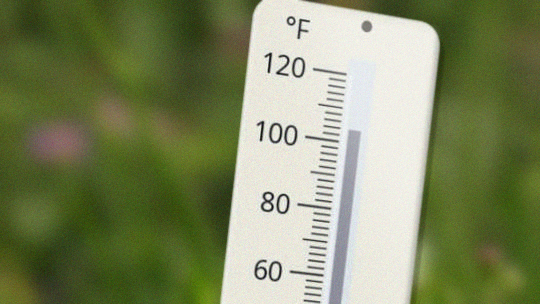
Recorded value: 104 °F
